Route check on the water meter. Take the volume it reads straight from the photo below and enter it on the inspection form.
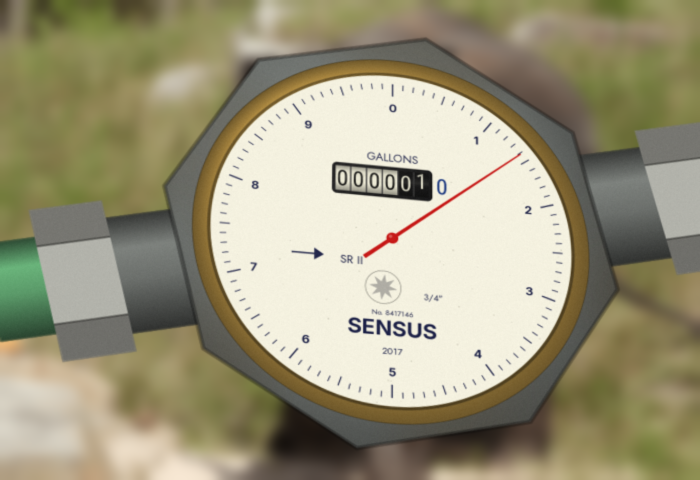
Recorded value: 11.4 gal
